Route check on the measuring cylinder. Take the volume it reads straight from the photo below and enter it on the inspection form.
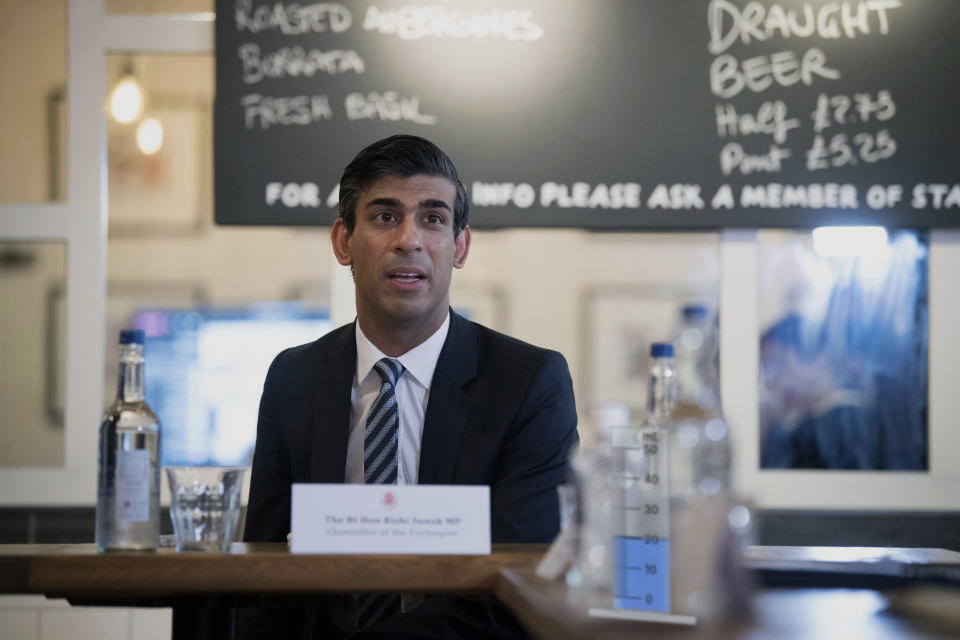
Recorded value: 20 mL
